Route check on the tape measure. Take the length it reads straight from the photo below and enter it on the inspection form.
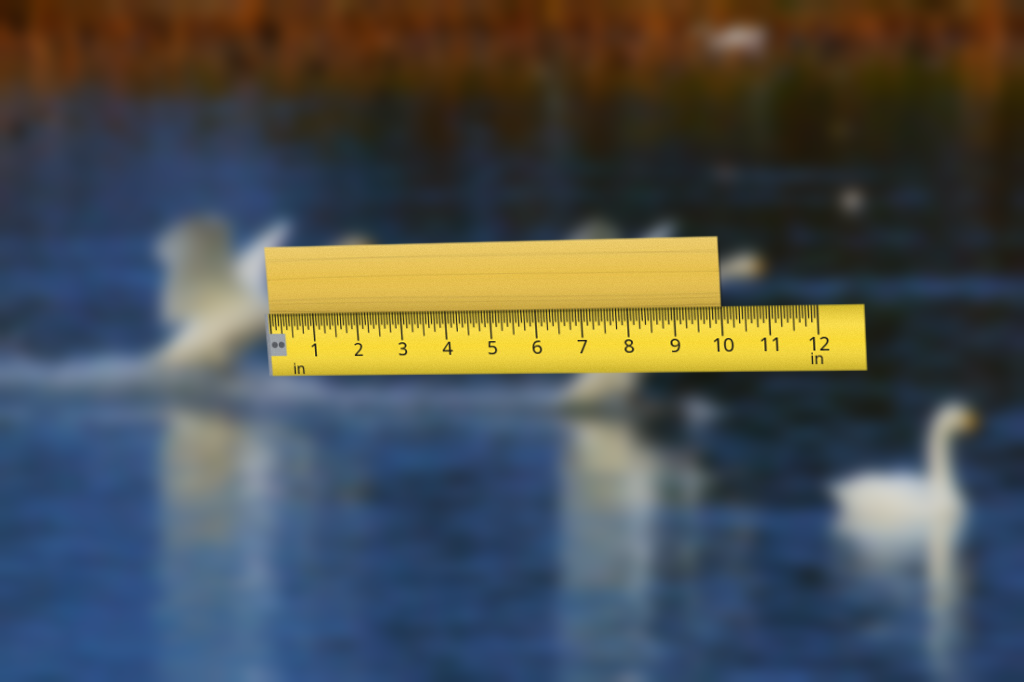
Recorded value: 10 in
